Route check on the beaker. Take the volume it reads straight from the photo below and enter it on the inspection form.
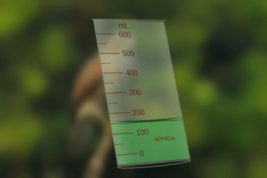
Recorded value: 150 mL
